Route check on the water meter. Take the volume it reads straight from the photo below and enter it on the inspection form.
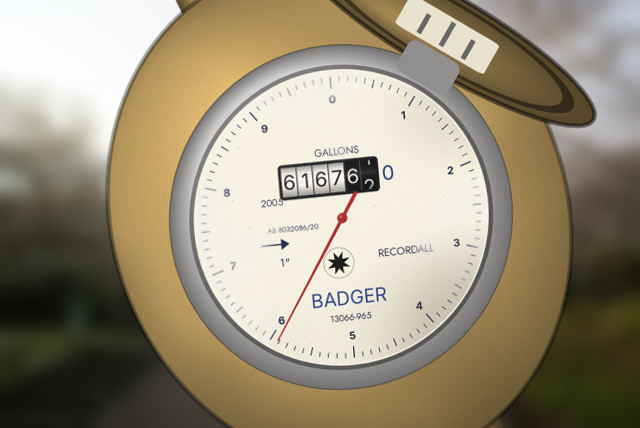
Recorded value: 6167615.9 gal
